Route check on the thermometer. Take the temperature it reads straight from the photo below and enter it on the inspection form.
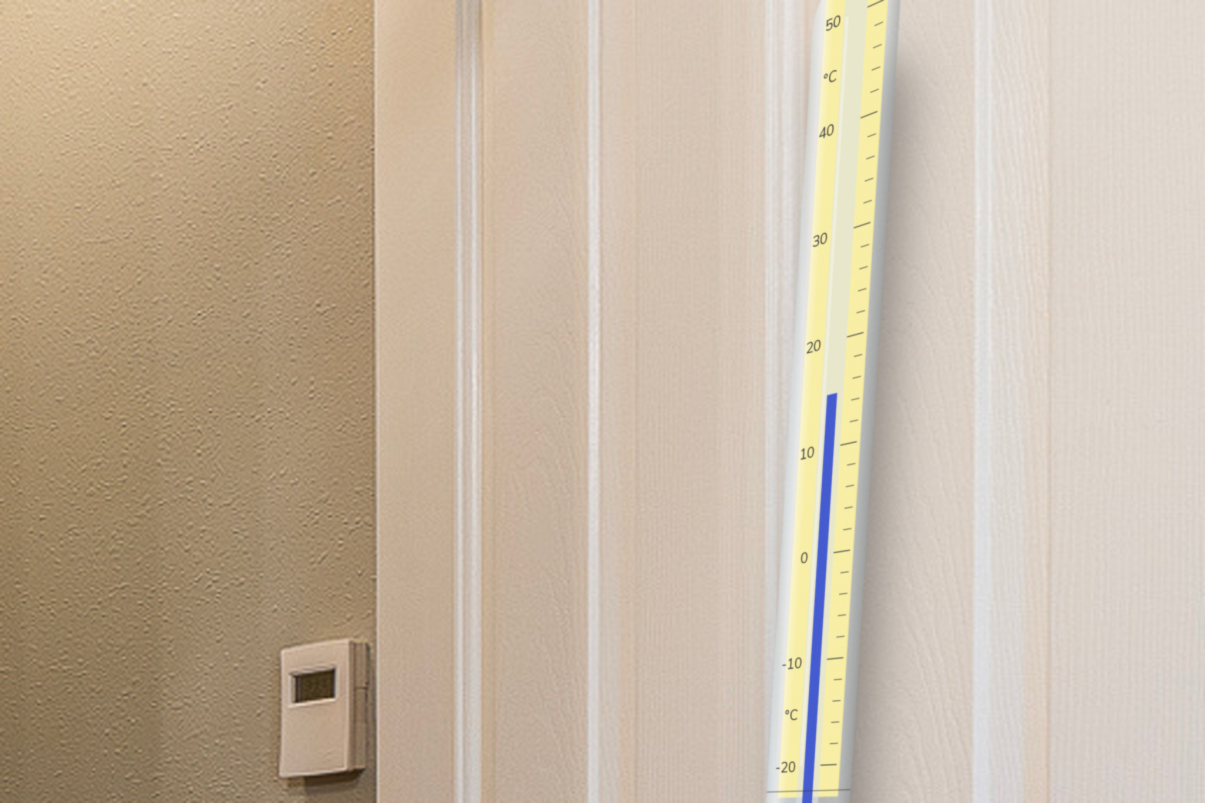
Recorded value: 15 °C
